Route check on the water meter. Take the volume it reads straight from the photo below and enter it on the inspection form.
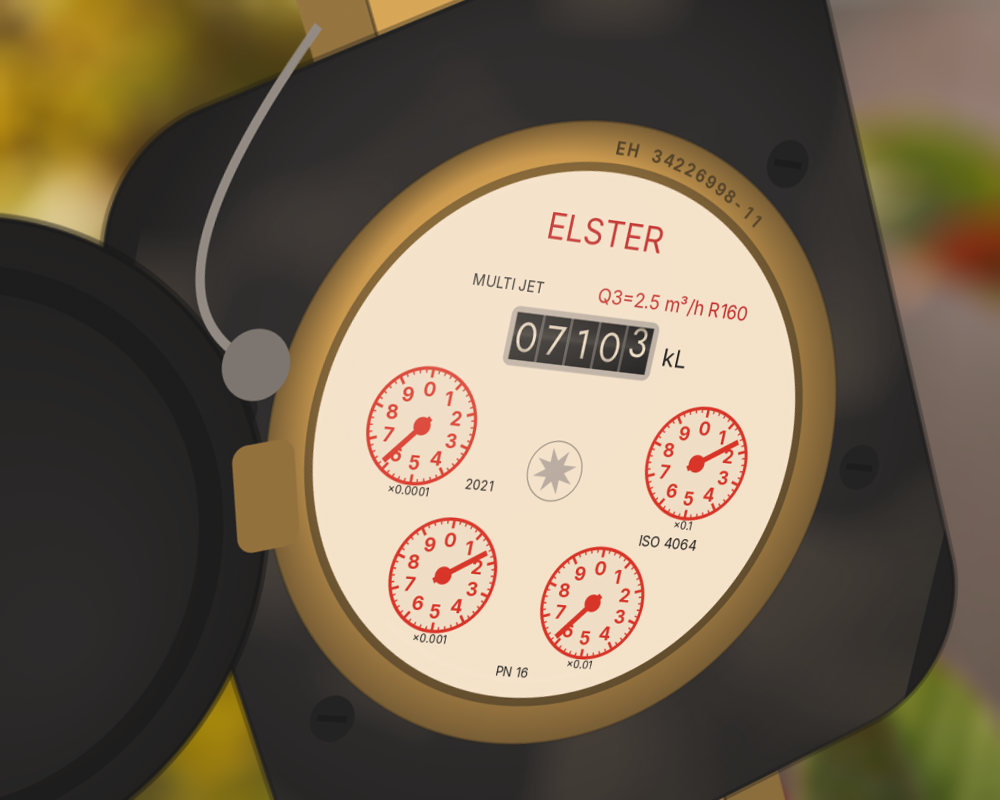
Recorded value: 7103.1616 kL
